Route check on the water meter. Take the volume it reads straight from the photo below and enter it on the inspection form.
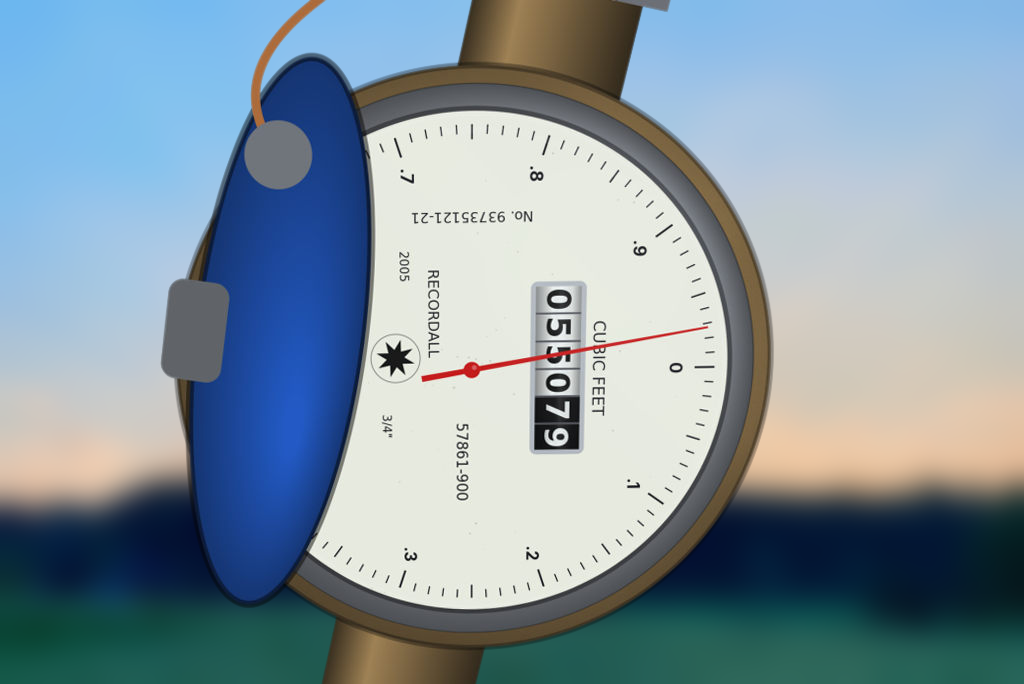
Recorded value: 55078.97 ft³
